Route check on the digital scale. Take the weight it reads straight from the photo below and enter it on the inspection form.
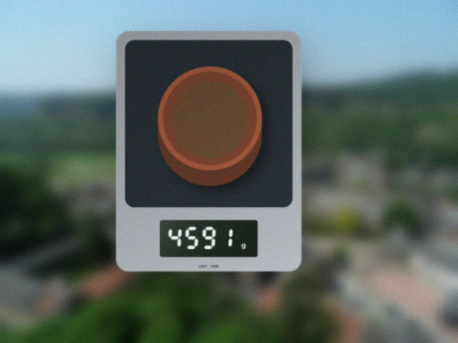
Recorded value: 4591 g
